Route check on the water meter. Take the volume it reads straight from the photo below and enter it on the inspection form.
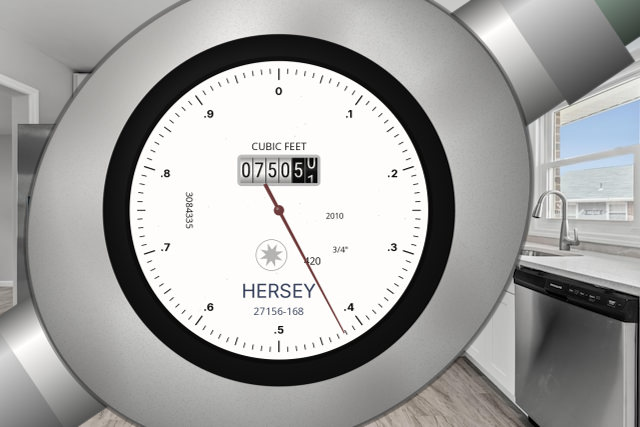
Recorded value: 75050.42 ft³
